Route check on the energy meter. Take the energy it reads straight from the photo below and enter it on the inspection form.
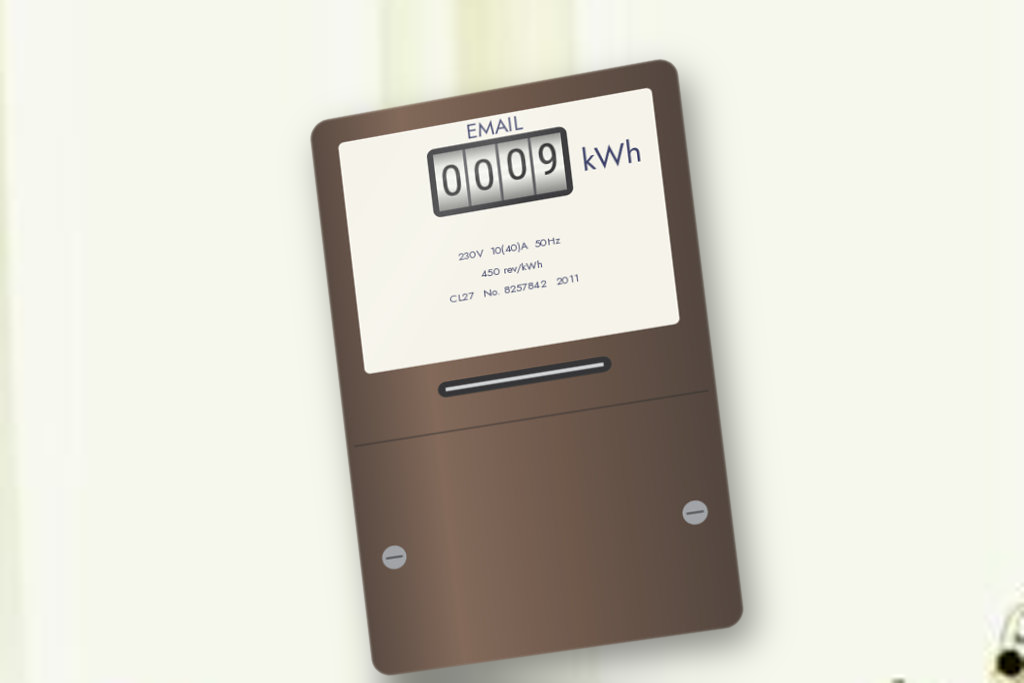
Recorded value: 9 kWh
